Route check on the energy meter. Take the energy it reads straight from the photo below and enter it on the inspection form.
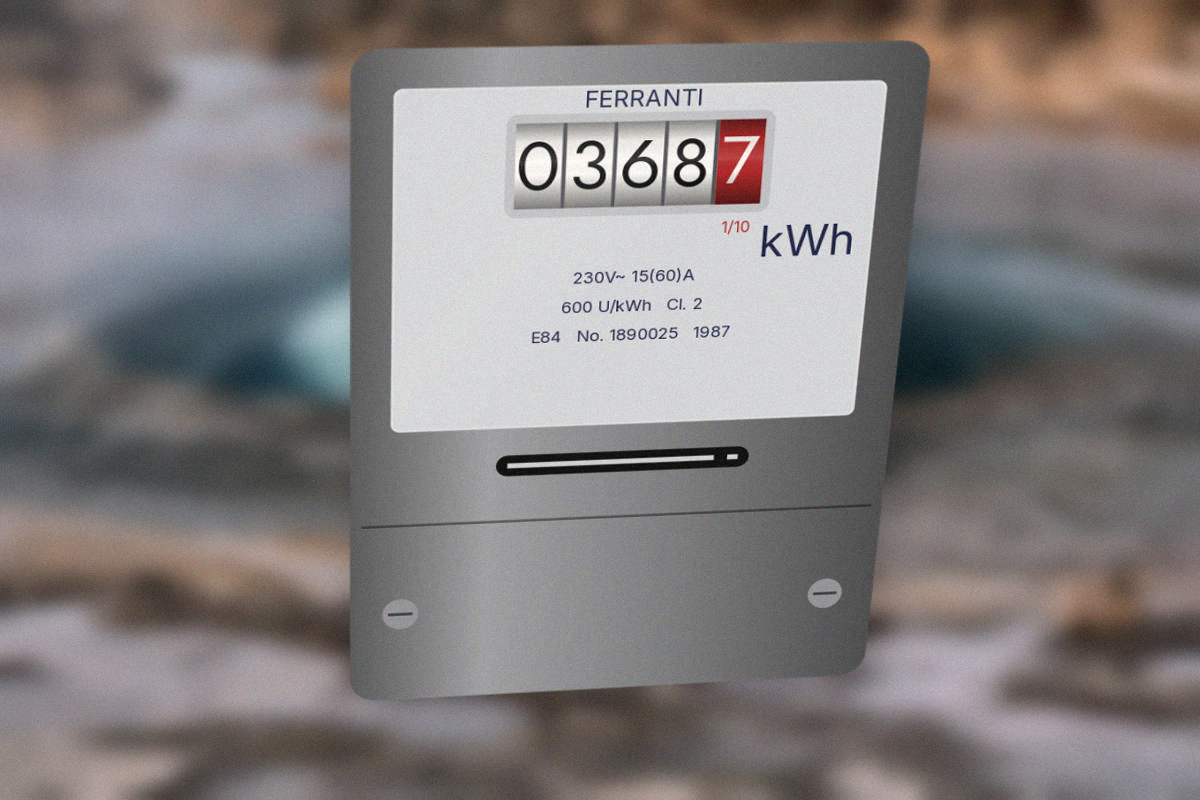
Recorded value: 368.7 kWh
